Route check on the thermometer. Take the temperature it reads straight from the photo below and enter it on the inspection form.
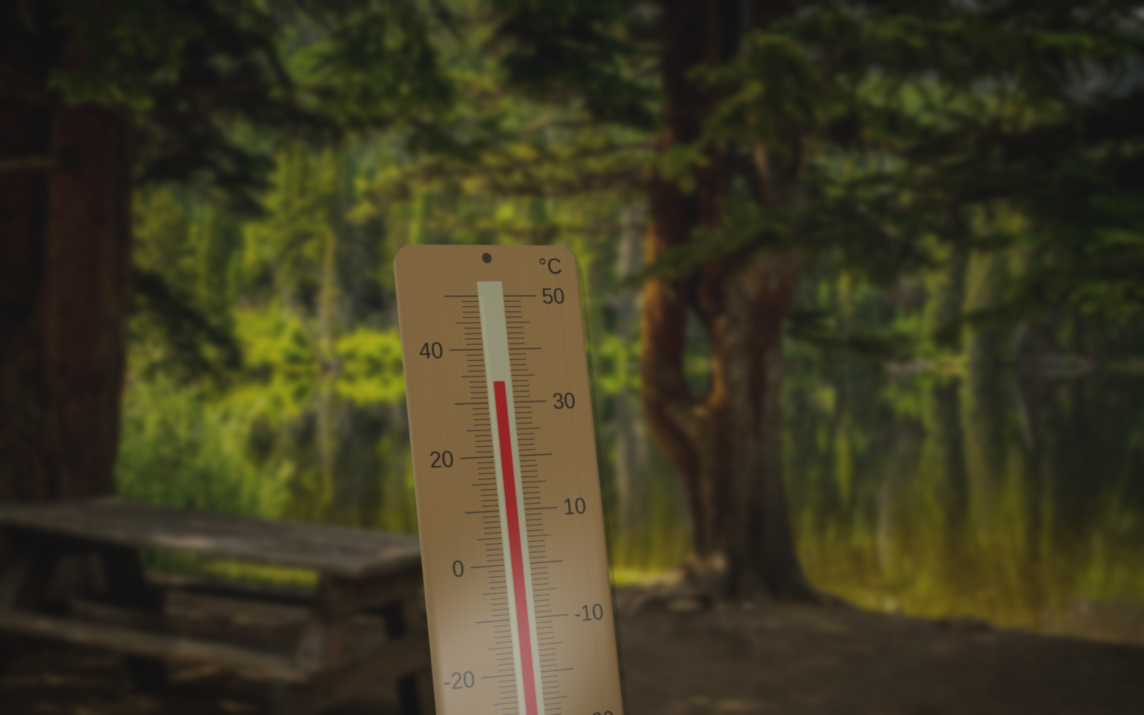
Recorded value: 34 °C
